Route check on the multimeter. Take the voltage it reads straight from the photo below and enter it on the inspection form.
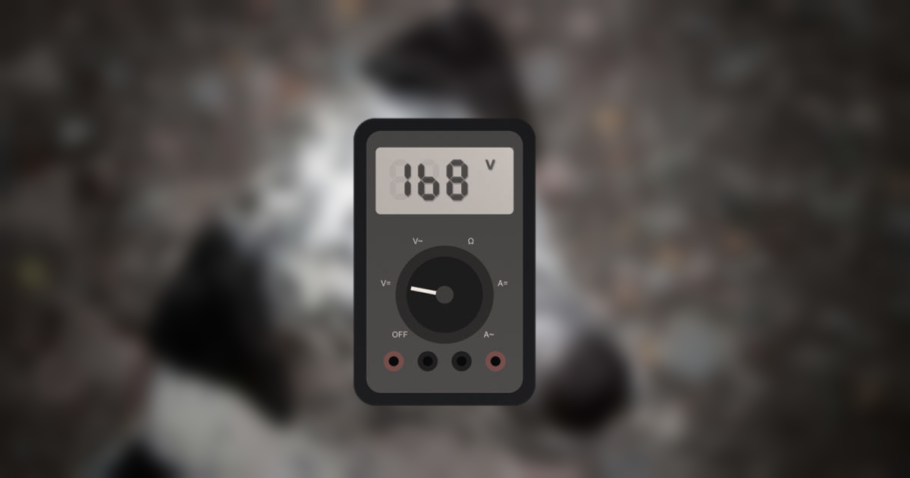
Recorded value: 168 V
